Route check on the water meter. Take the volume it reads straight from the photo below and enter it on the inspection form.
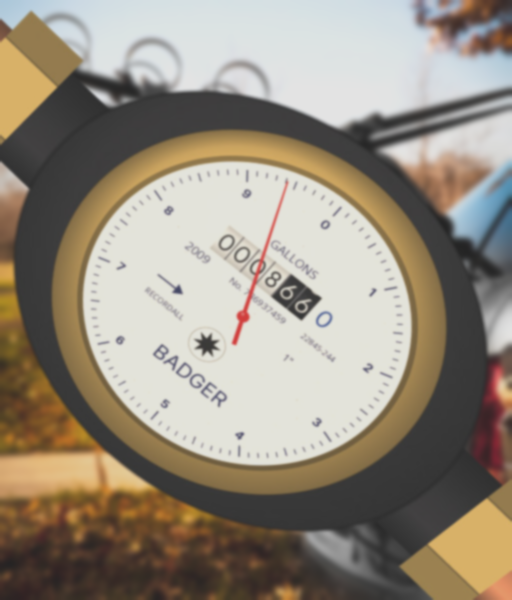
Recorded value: 8659.4 gal
